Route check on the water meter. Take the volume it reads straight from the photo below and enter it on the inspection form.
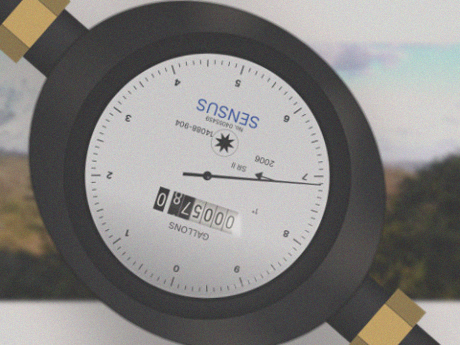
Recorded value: 5777.1 gal
